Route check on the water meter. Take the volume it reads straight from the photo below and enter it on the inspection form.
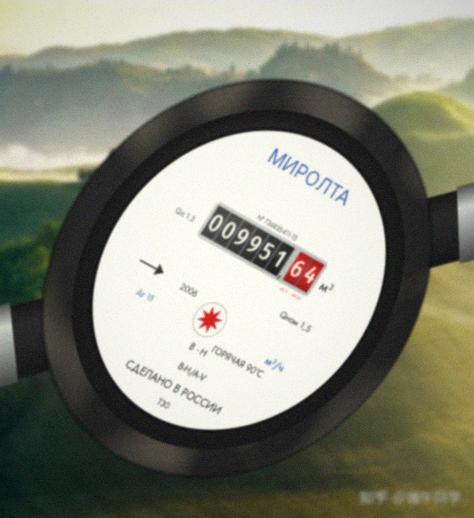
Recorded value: 9951.64 m³
